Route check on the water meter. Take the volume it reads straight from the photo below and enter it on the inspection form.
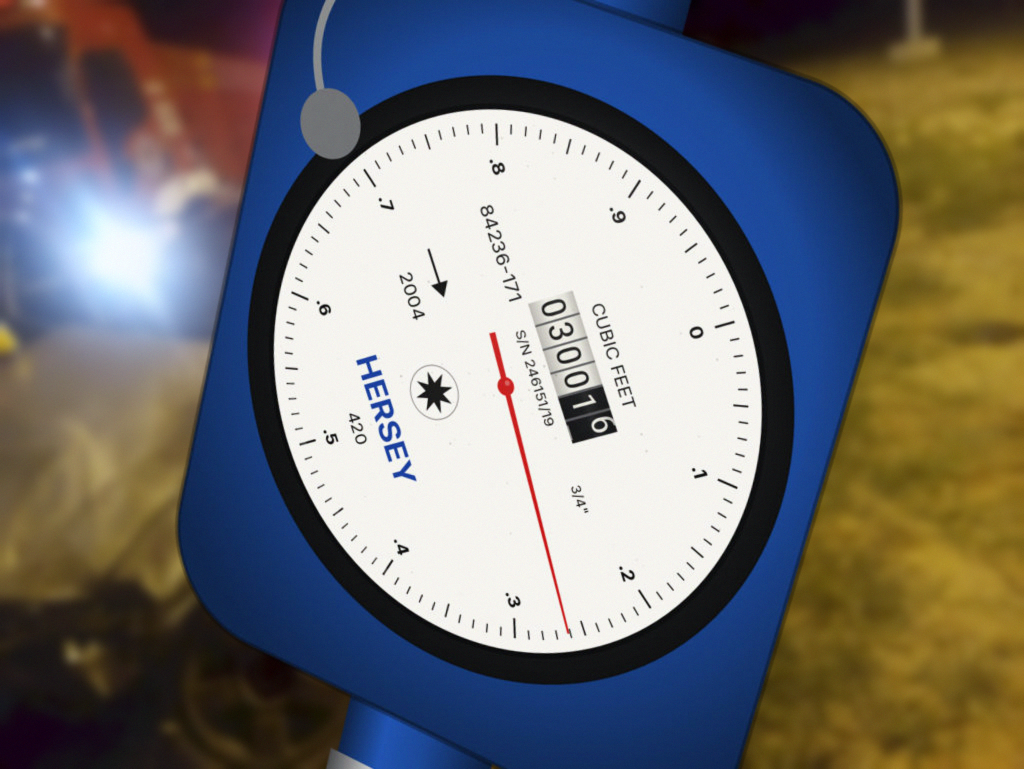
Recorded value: 30016.26 ft³
